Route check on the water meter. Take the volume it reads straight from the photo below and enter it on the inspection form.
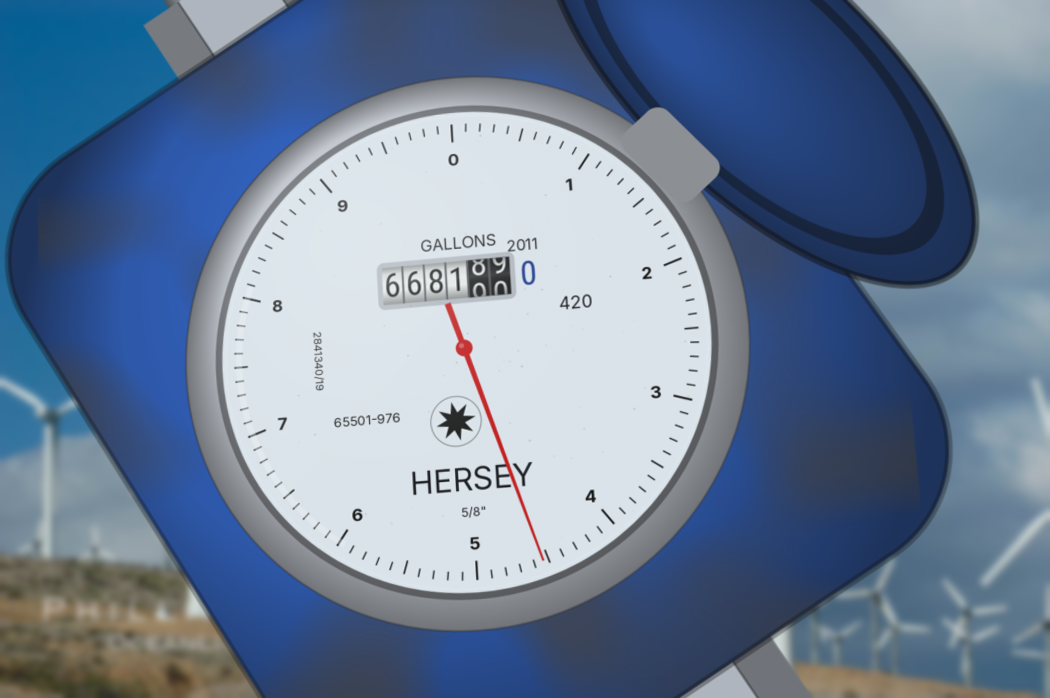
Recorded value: 6681894.5 gal
